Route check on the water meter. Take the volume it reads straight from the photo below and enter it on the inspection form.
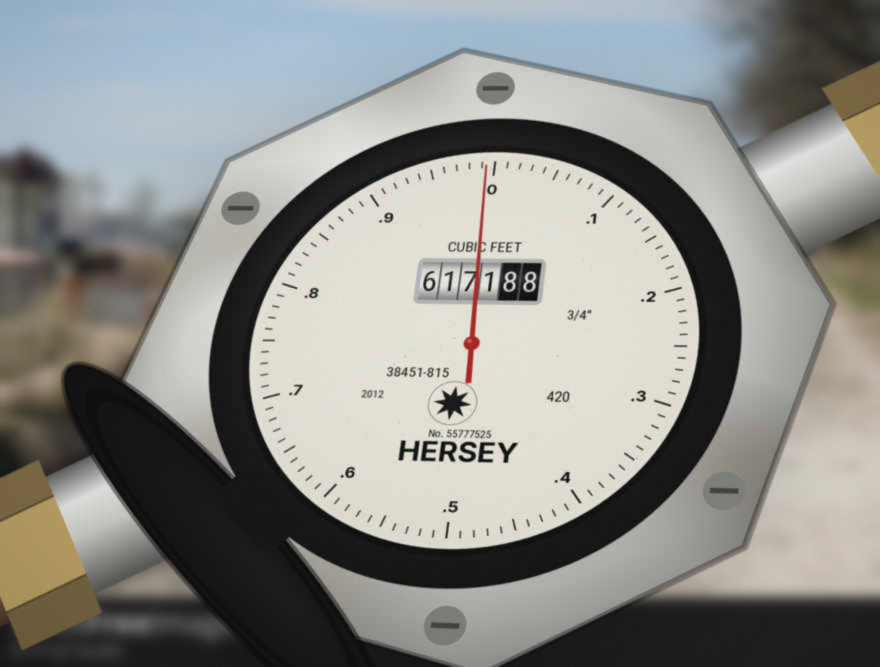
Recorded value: 617187.99 ft³
